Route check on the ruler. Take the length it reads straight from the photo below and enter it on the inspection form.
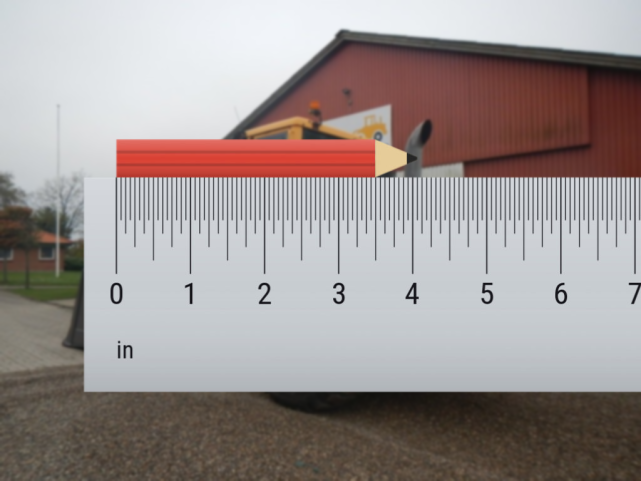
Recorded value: 4.0625 in
